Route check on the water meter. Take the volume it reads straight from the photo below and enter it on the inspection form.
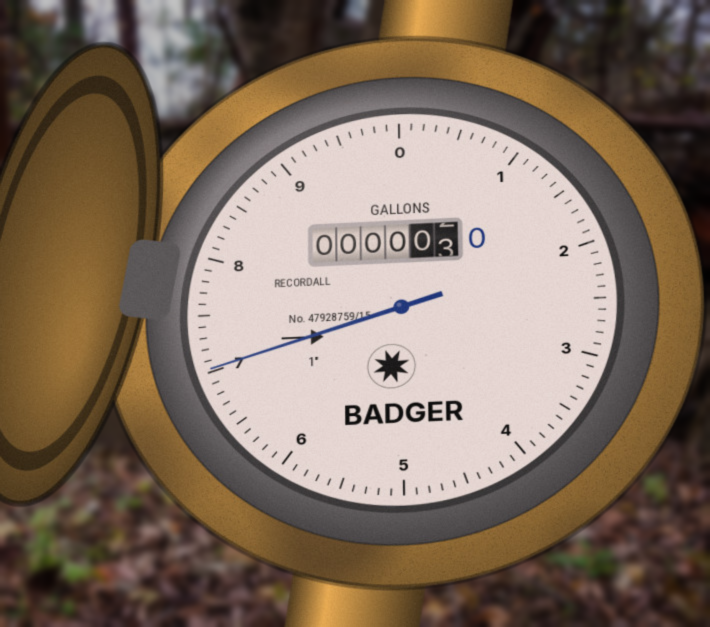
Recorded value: 27.0 gal
